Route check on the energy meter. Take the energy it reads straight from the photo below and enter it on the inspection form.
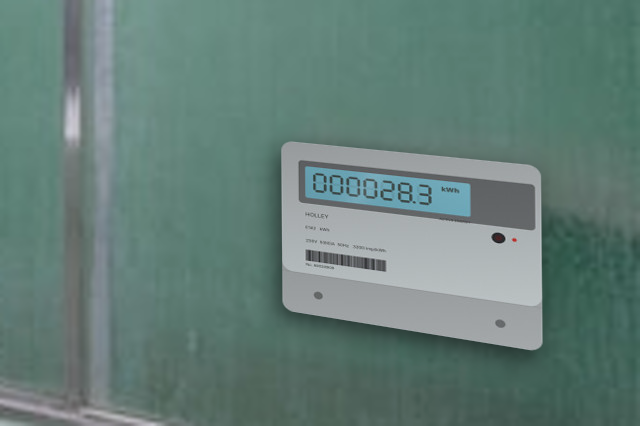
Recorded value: 28.3 kWh
